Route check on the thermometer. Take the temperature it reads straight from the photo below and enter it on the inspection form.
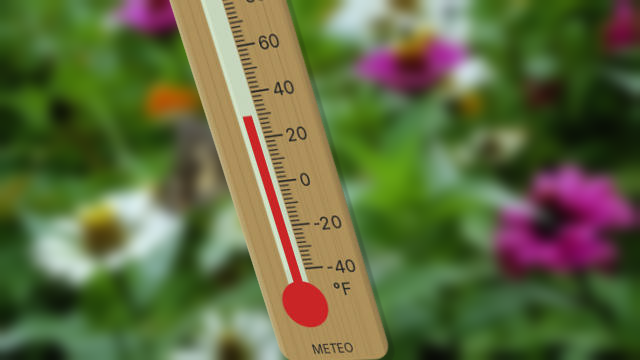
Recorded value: 30 °F
